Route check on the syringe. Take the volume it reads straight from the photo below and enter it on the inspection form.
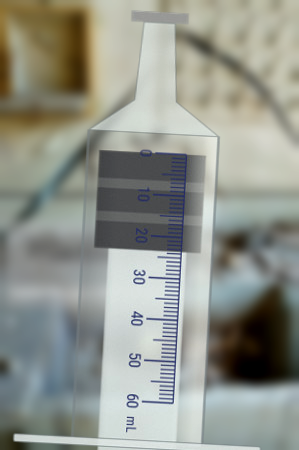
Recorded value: 0 mL
